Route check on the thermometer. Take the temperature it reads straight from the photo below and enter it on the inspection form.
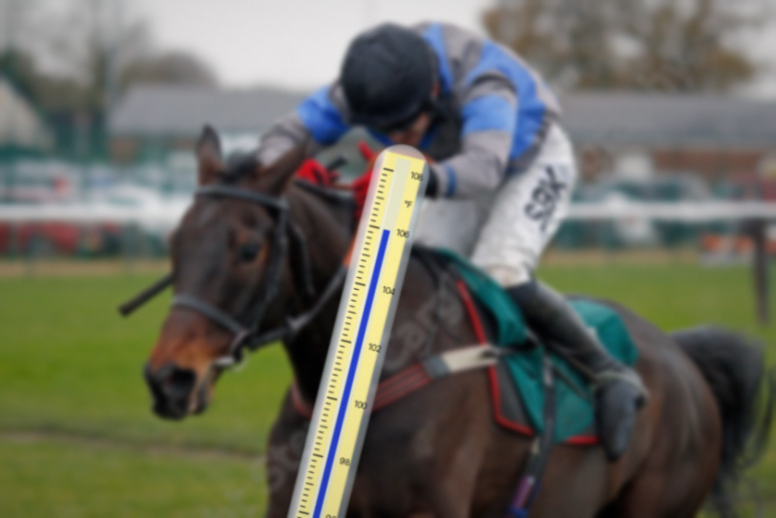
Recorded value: 106 °F
